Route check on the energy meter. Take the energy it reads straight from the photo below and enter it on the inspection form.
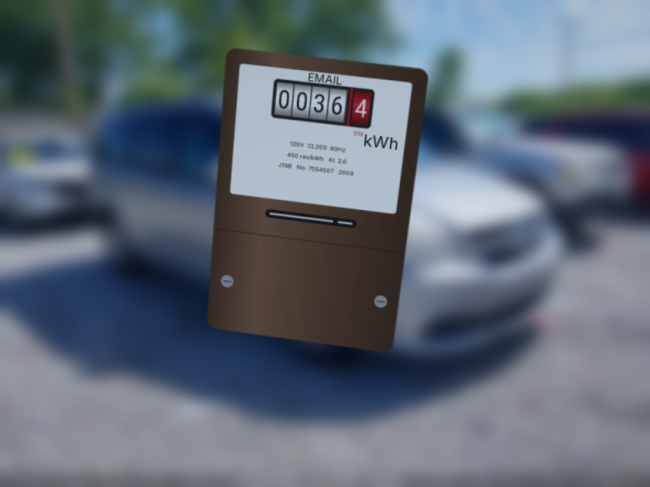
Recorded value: 36.4 kWh
